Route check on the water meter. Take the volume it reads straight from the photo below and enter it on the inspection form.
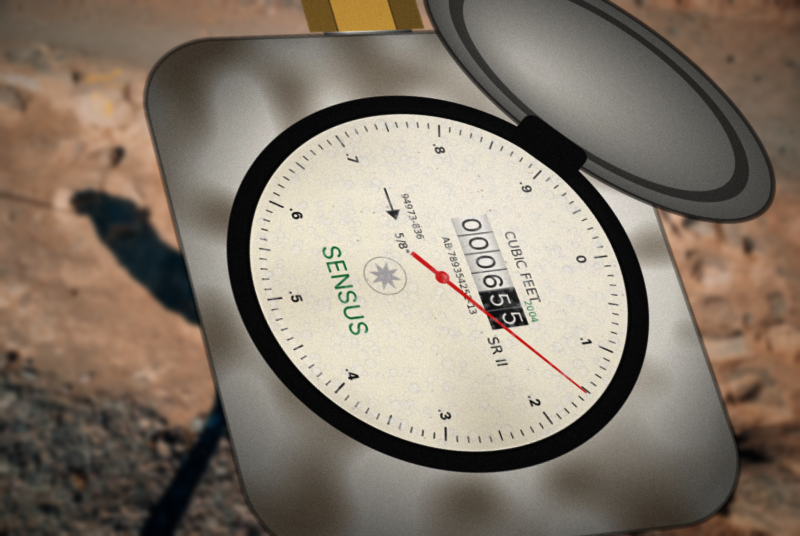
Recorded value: 655.15 ft³
